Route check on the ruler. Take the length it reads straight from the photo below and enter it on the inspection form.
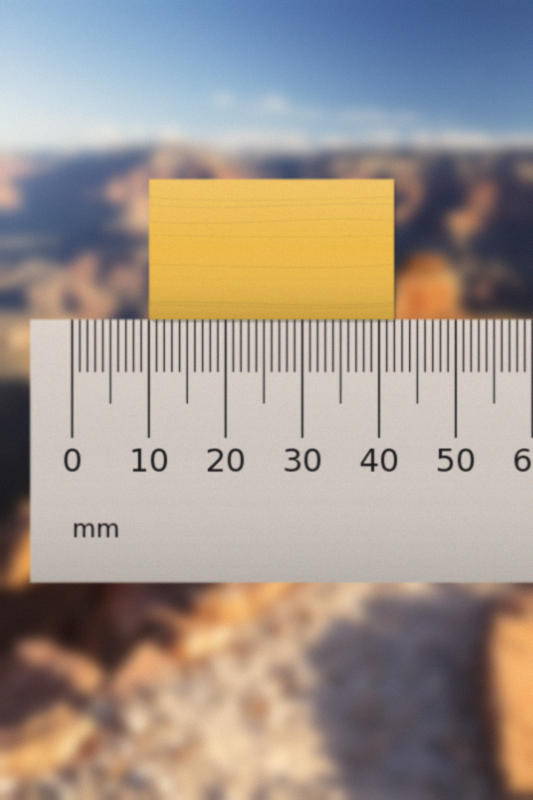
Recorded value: 32 mm
